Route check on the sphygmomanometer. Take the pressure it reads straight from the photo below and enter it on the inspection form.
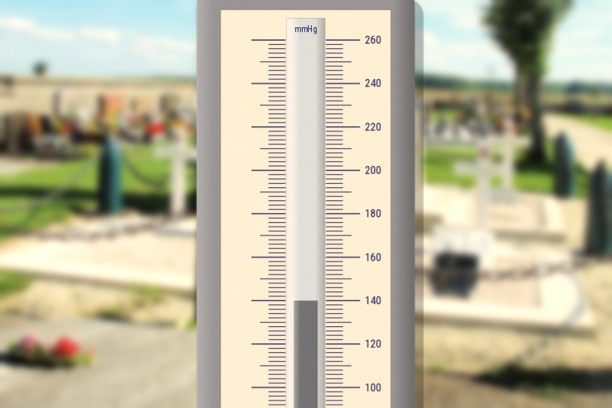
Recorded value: 140 mmHg
